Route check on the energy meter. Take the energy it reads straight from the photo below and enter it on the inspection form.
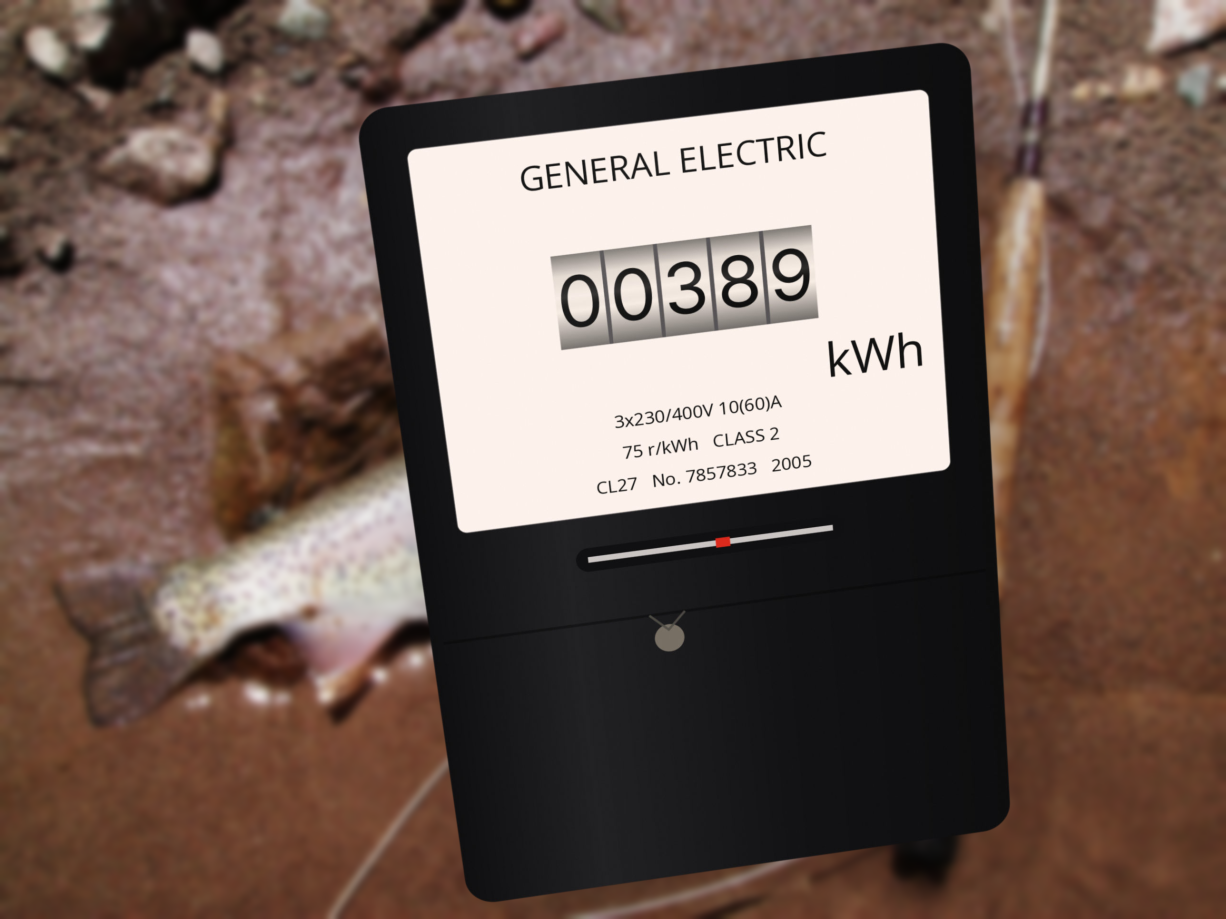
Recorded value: 389 kWh
